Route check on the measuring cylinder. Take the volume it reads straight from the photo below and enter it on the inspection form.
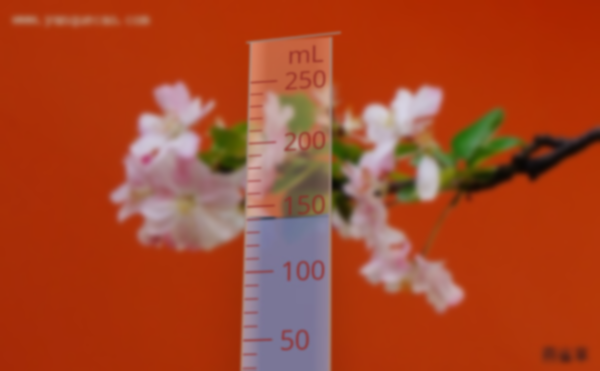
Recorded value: 140 mL
